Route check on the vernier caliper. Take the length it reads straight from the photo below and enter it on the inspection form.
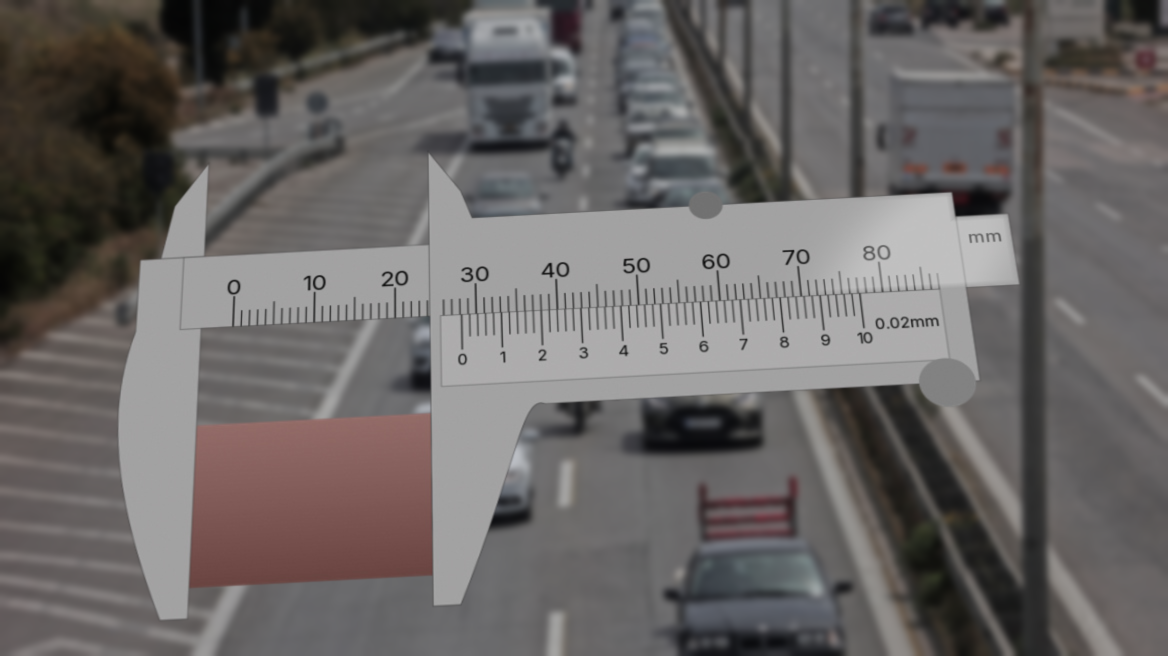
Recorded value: 28.2 mm
